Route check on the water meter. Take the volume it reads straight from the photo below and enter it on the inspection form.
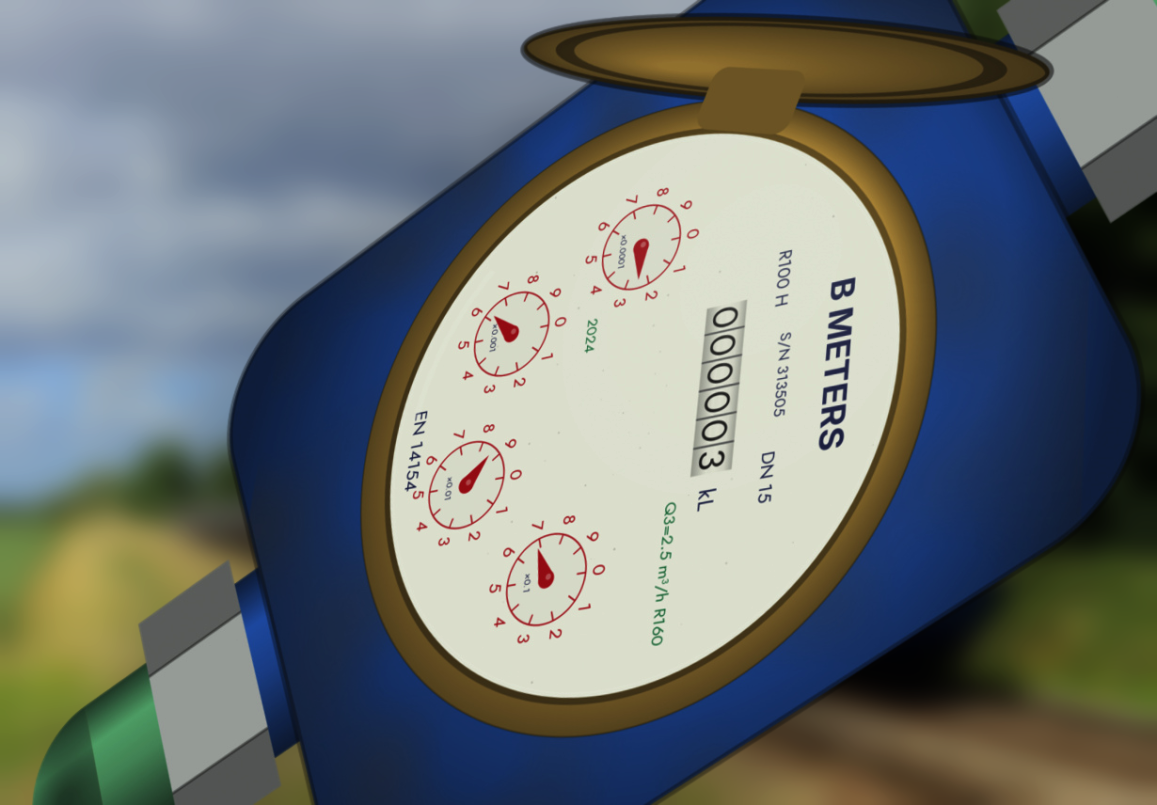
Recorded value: 3.6862 kL
